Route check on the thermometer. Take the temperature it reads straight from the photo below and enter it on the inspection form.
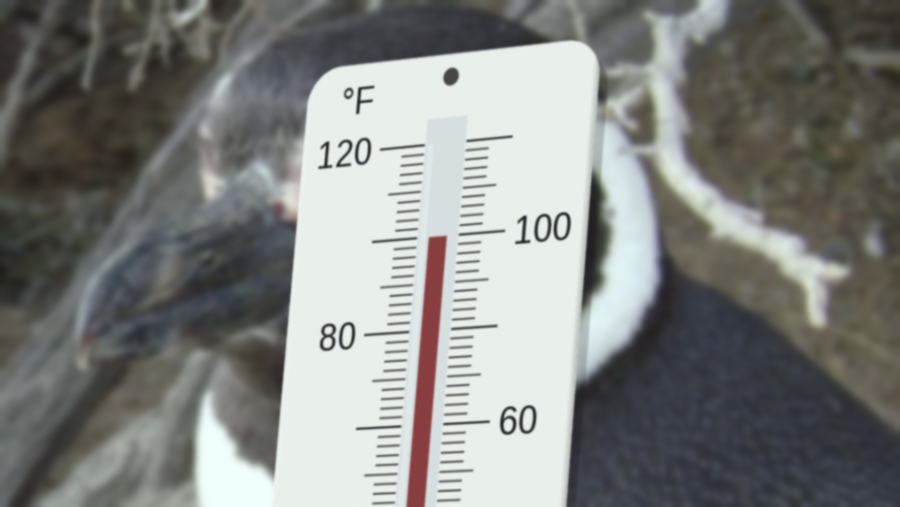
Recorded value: 100 °F
